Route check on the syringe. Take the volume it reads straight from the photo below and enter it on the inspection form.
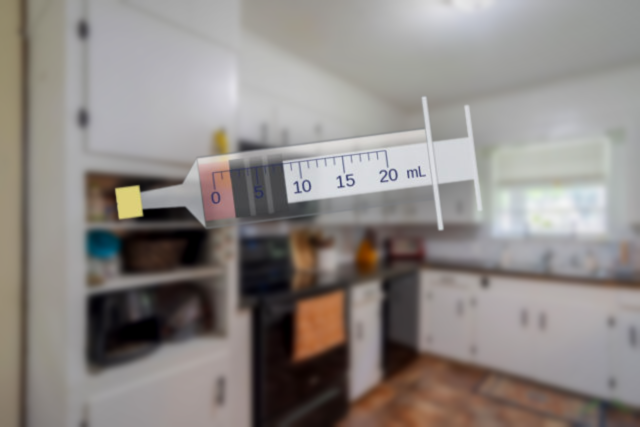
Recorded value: 2 mL
